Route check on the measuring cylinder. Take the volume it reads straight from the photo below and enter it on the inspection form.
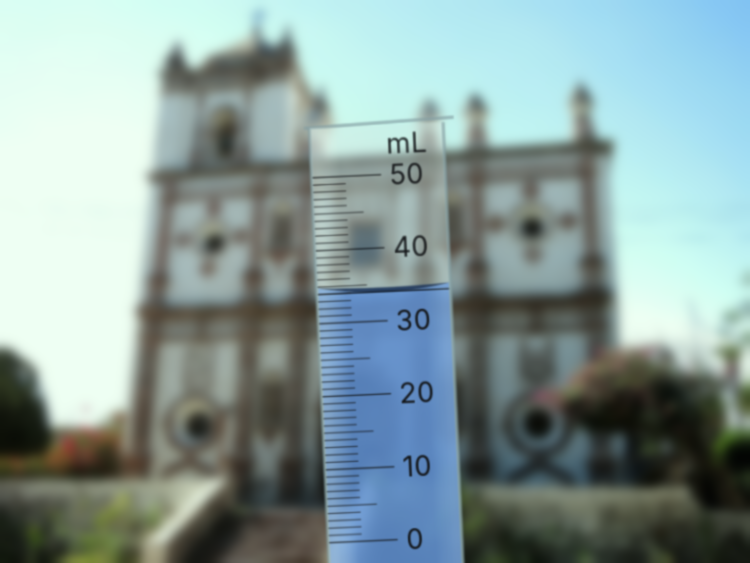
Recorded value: 34 mL
